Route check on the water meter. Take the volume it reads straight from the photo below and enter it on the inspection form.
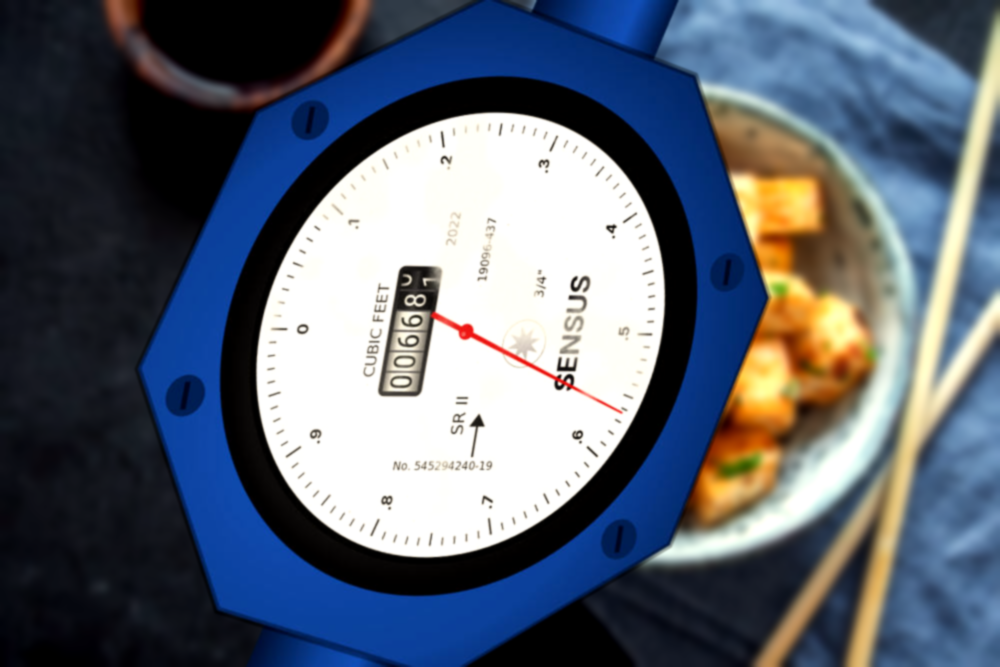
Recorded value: 6680.56 ft³
